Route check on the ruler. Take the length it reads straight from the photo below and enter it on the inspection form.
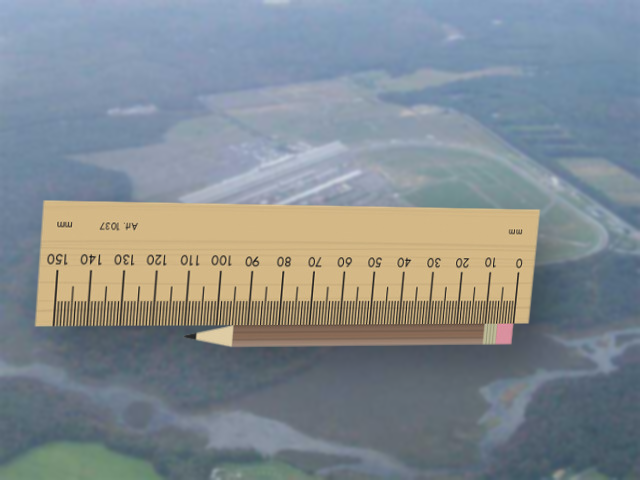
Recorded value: 110 mm
